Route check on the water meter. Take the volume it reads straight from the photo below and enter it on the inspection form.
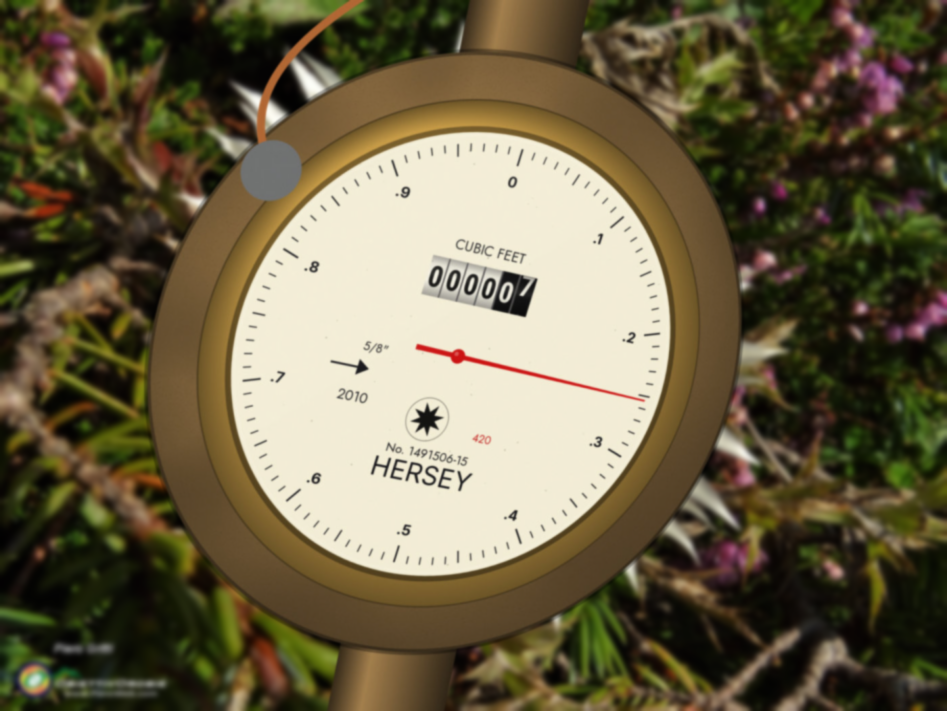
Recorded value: 7.25 ft³
